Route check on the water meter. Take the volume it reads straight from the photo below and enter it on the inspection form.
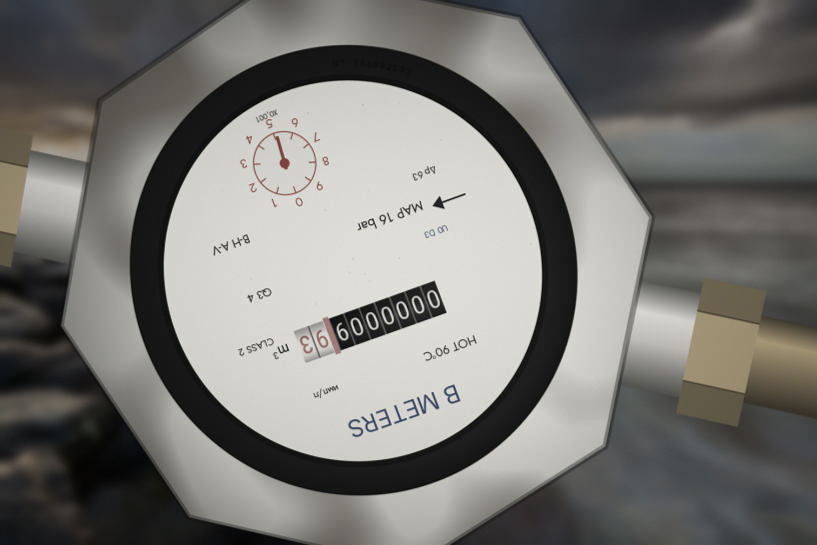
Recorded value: 9.935 m³
